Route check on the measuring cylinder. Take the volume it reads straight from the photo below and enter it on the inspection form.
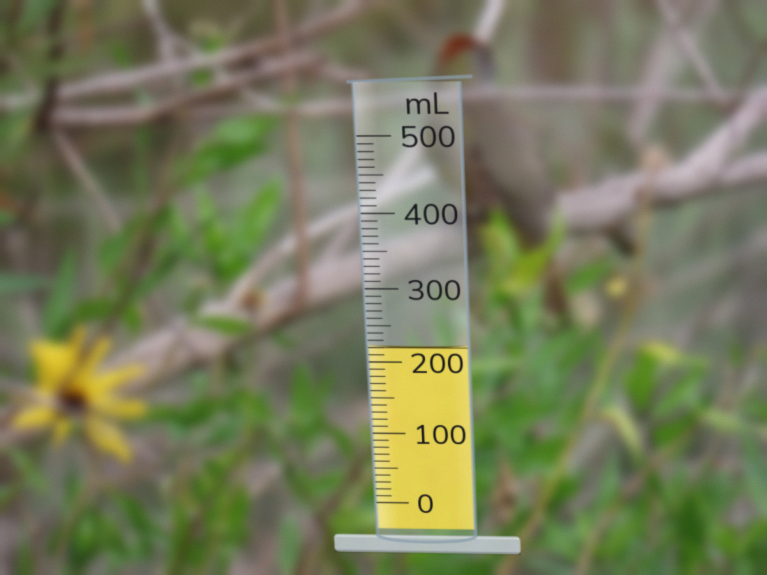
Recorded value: 220 mL
